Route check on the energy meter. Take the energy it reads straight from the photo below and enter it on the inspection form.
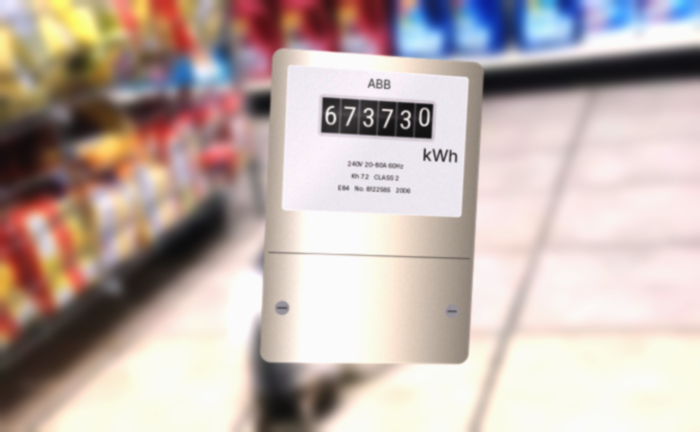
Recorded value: 673730 kWh
